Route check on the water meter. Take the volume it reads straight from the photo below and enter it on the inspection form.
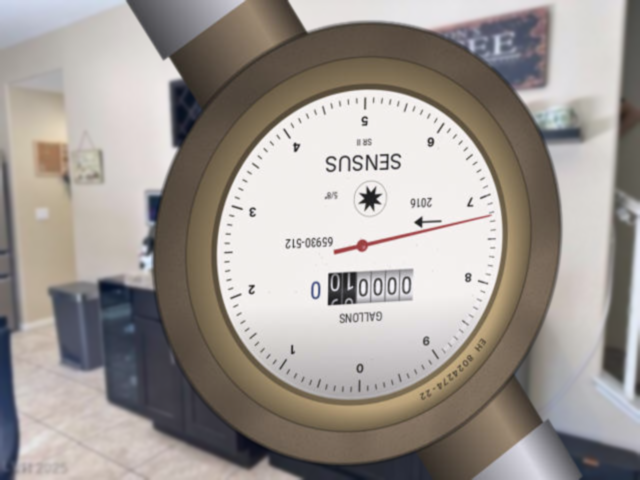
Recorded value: 97.2 gal
